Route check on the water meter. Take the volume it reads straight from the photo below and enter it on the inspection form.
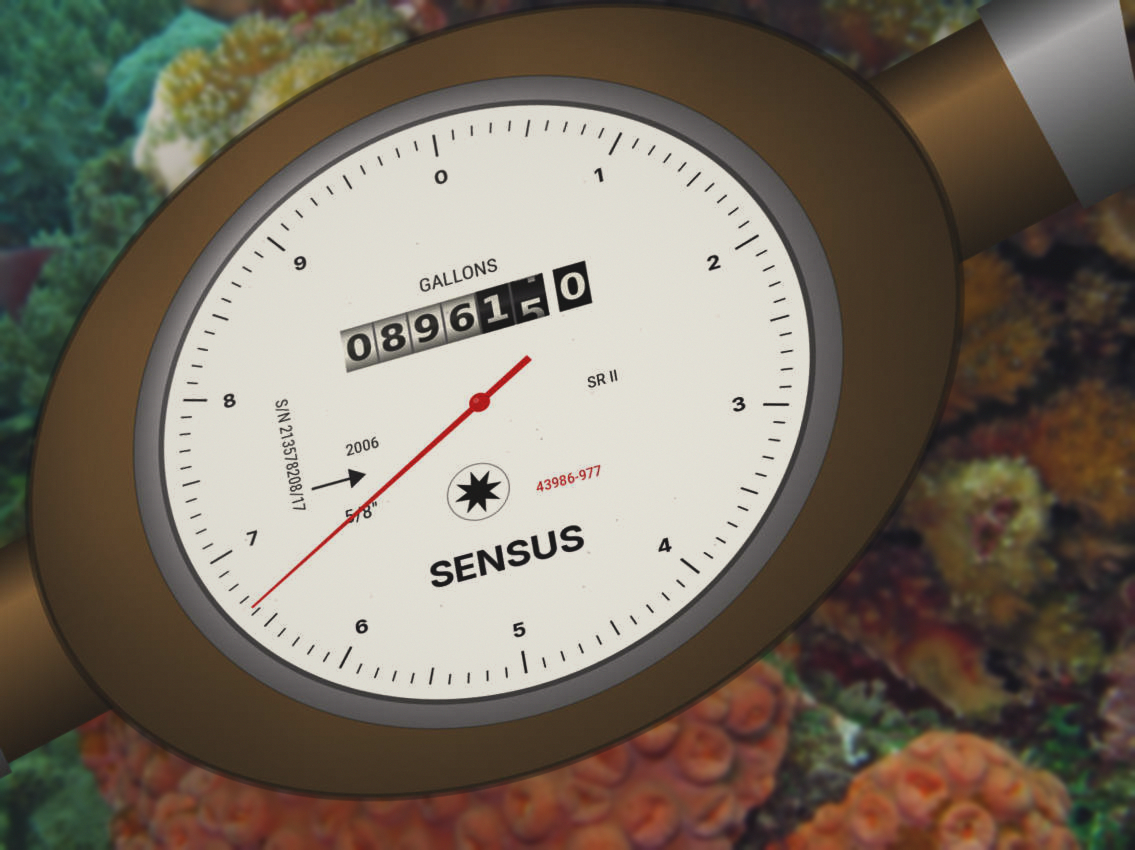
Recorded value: 896146.6 gal
